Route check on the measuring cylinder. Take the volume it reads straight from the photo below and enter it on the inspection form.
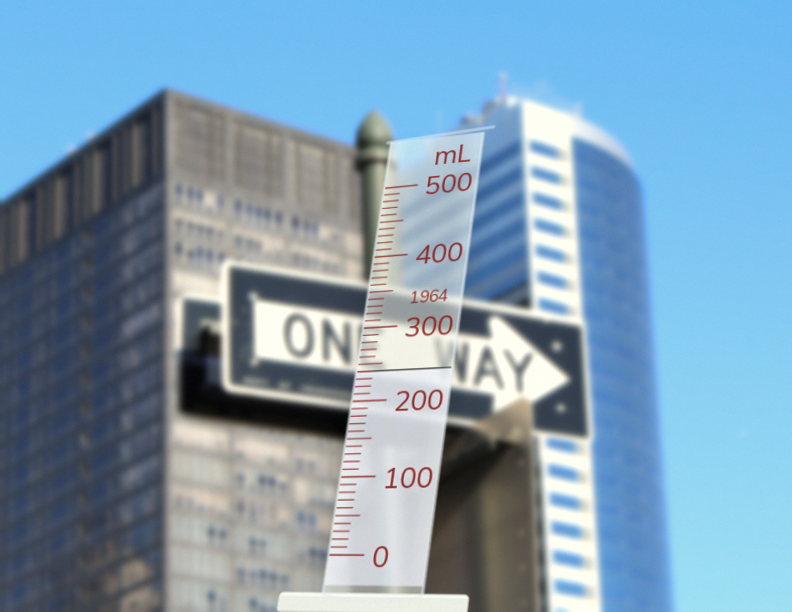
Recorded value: 240 mL
